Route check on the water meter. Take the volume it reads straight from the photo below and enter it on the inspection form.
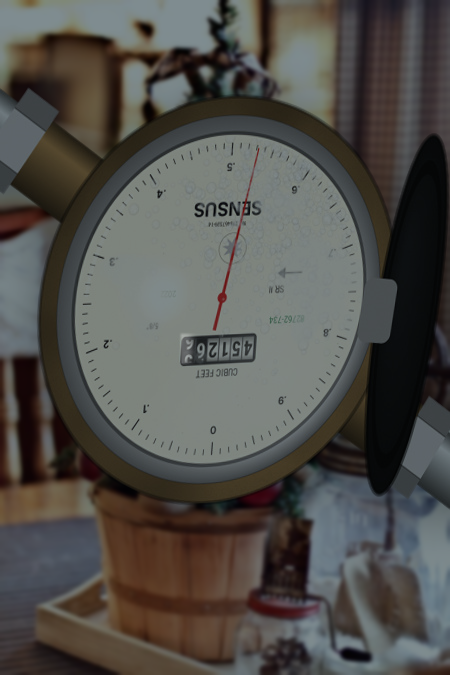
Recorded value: 451265.53 ft³
